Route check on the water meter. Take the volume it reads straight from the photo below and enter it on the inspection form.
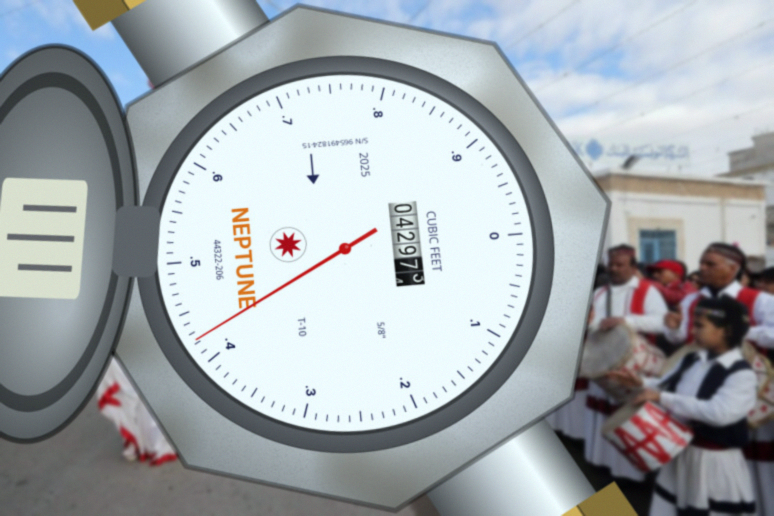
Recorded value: 42973.42 ft³
